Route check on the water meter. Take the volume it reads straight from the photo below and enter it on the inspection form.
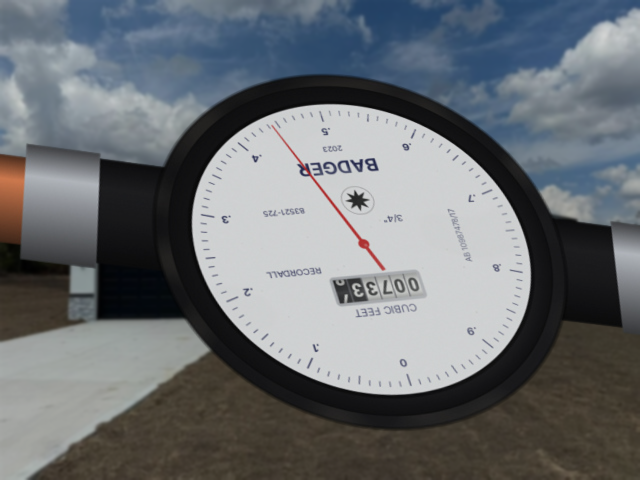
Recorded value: 7337.44 ft³
